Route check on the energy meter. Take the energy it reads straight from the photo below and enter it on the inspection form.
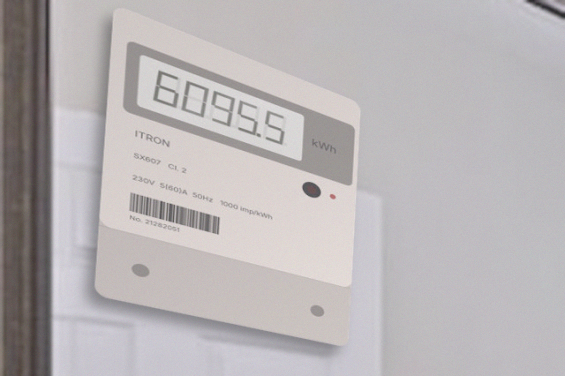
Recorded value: 6095.5 kWh
